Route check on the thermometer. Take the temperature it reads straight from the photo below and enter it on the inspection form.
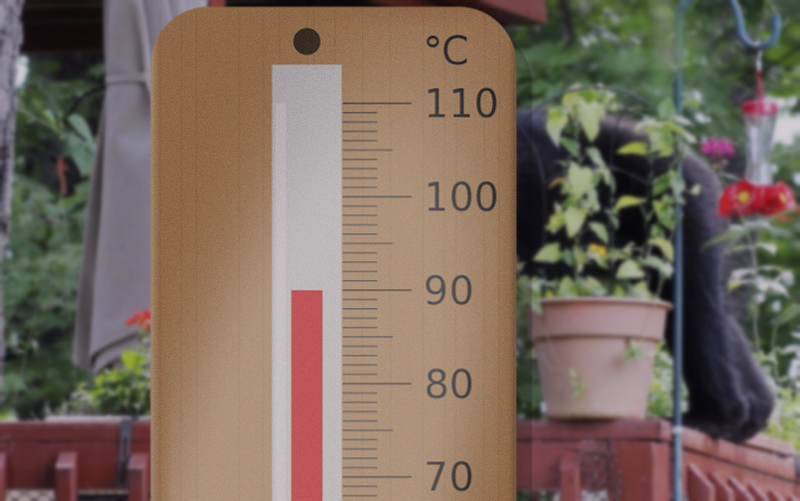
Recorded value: 90 °C
